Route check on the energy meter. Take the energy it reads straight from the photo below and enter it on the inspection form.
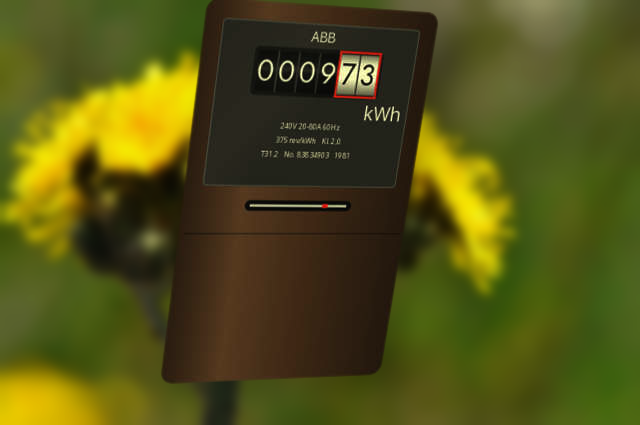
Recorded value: 9.73 kWh
